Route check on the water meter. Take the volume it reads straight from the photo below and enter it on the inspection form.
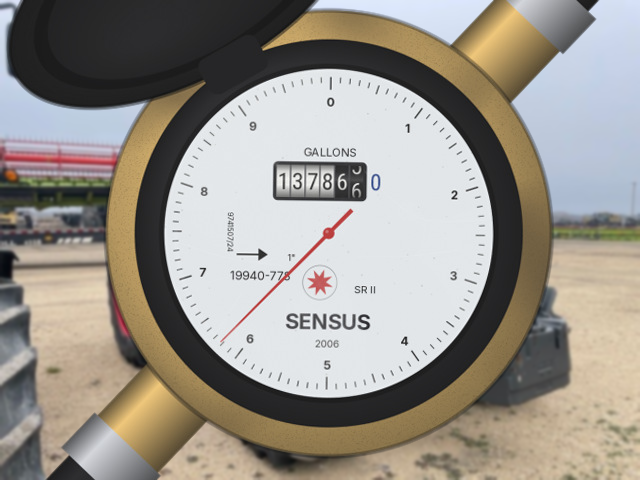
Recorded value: 1378656.2 gal
